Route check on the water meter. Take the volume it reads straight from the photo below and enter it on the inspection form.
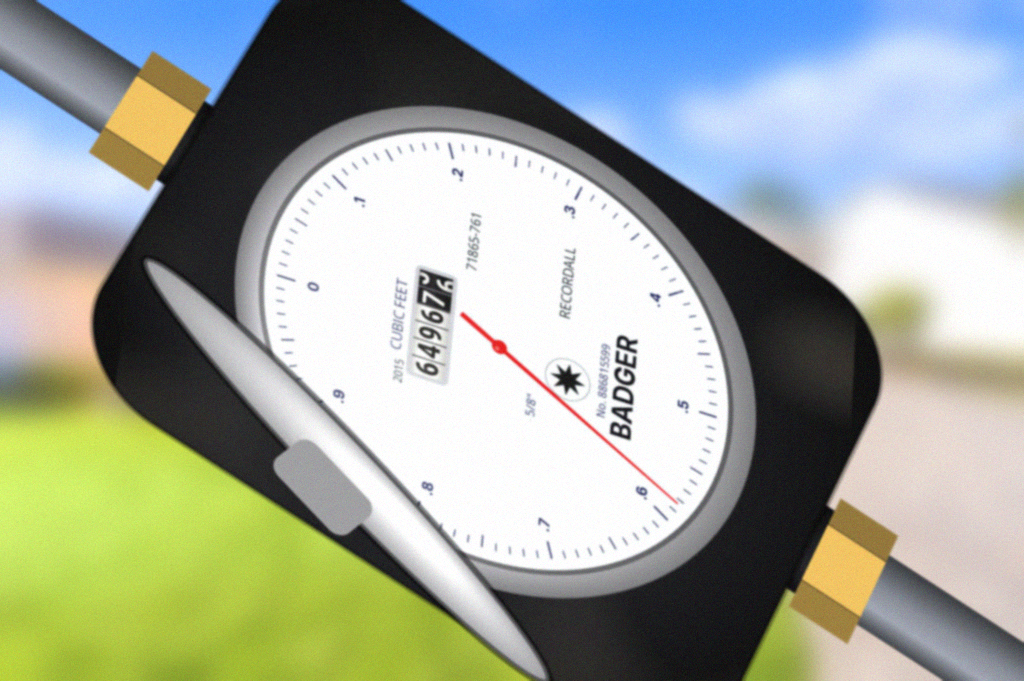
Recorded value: 649675.58 ft³
